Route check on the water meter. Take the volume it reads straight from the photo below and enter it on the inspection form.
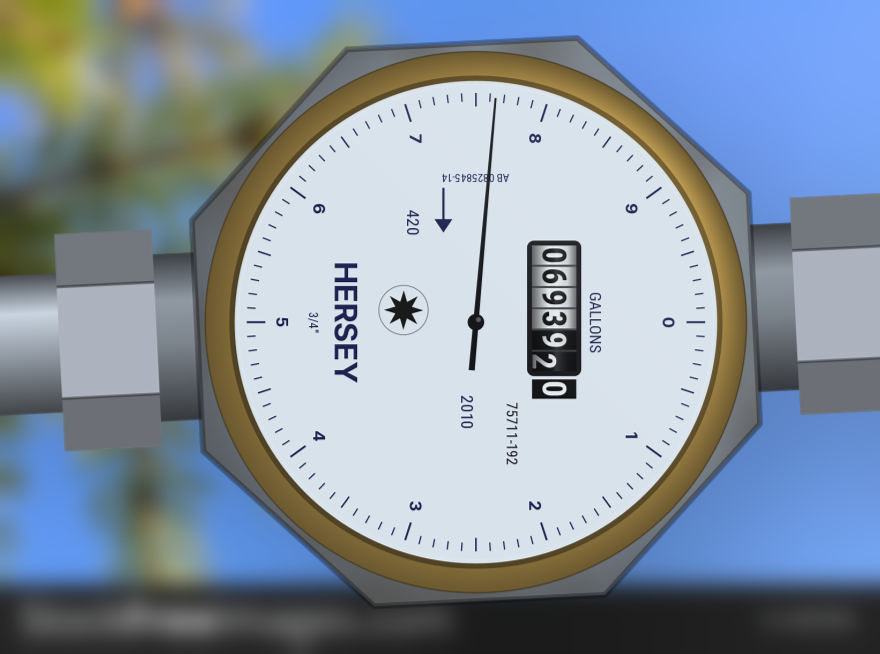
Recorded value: 693917.6 gal
